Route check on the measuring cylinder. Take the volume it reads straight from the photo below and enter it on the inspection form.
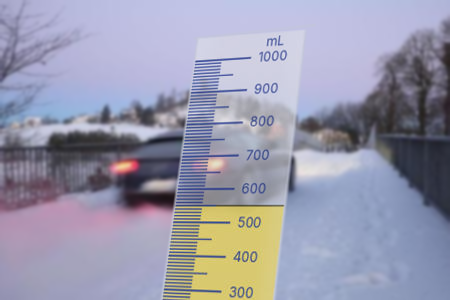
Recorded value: 550 mL
